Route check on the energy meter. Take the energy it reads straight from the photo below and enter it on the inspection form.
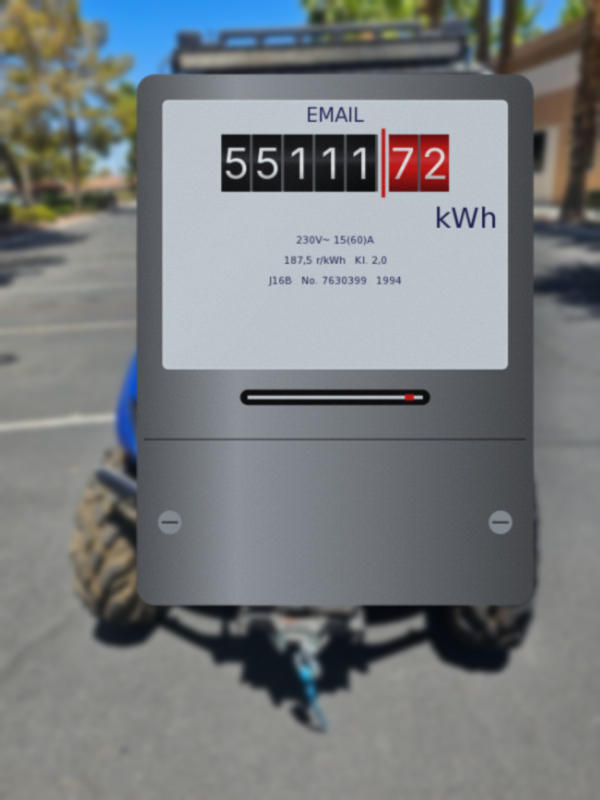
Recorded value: 55111.72 kWh
